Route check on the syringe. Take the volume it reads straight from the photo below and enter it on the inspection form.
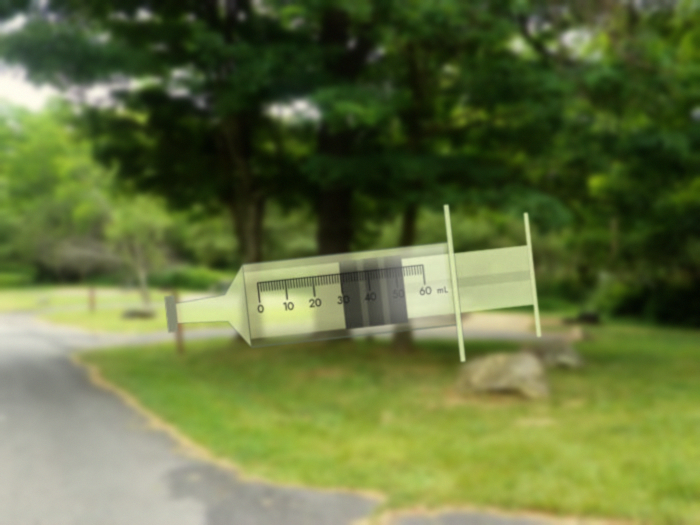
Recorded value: 30 mL
